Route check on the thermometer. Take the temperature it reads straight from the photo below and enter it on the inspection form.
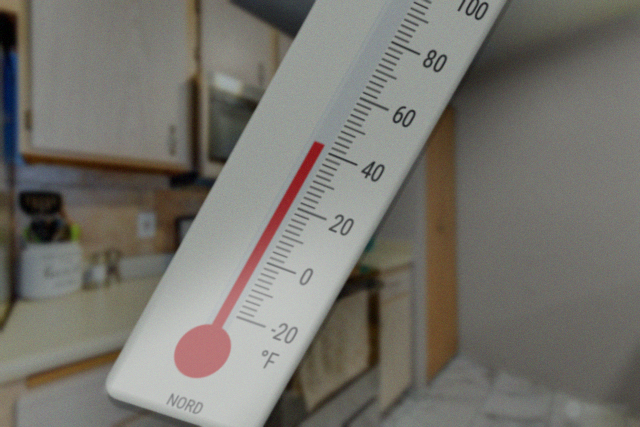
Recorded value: 42 °F
